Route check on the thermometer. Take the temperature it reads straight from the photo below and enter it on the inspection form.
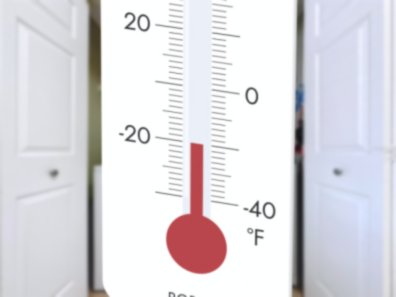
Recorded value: -20 °F
